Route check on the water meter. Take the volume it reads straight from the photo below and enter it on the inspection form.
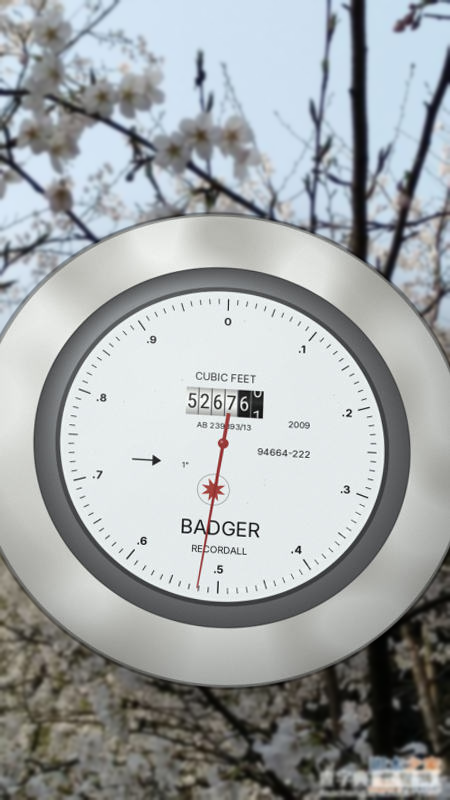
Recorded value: 526760.52 ft³
